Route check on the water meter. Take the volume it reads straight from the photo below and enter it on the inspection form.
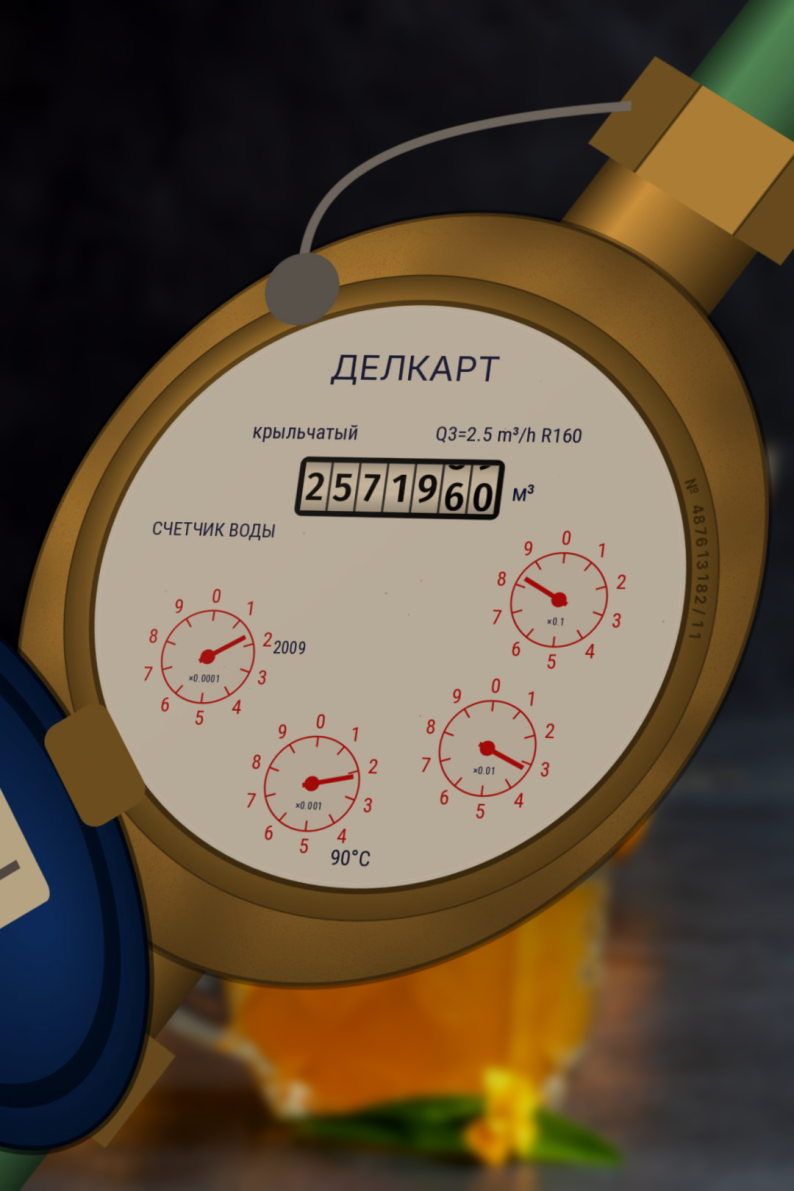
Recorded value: 2571959.8321 m³
